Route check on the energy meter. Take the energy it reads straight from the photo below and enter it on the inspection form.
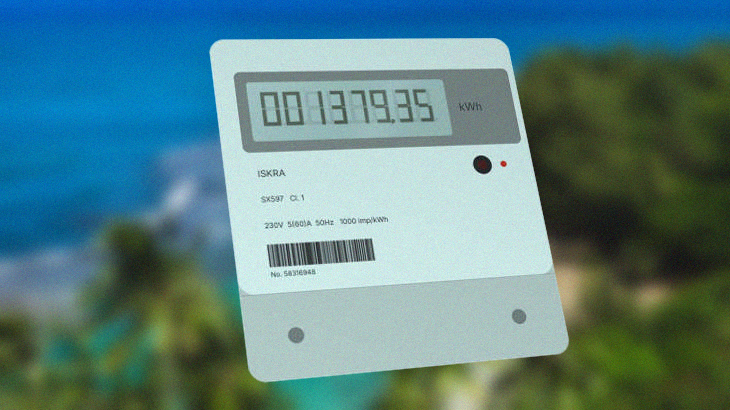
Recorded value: 1379.35 kWh
